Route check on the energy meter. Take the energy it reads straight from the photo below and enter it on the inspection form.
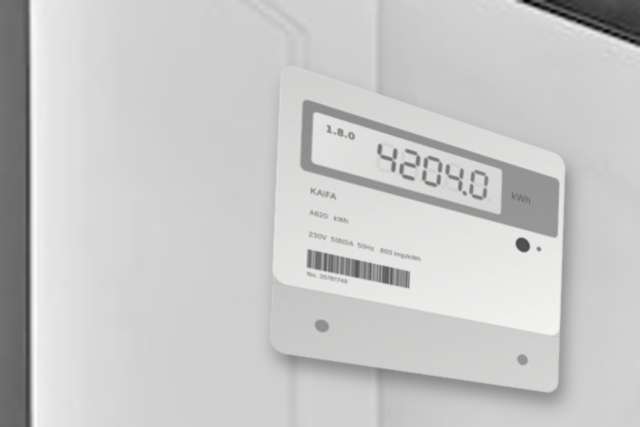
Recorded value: 4204.0 kWh
